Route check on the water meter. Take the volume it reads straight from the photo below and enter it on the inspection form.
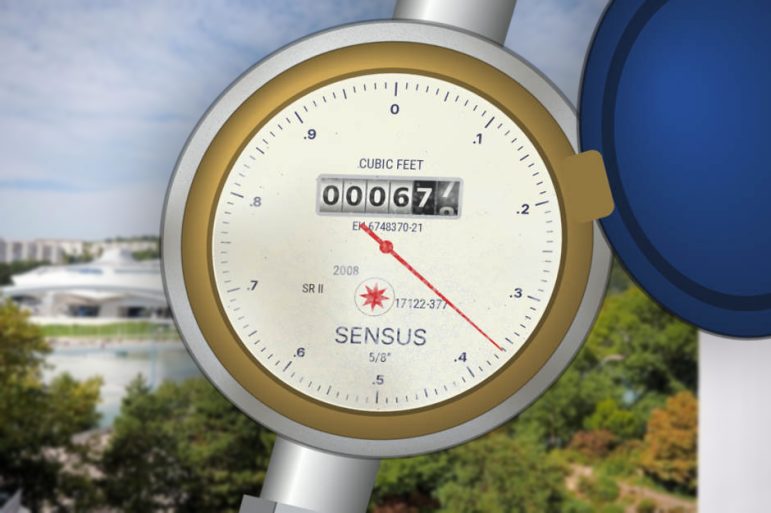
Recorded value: 677.36 ft³
